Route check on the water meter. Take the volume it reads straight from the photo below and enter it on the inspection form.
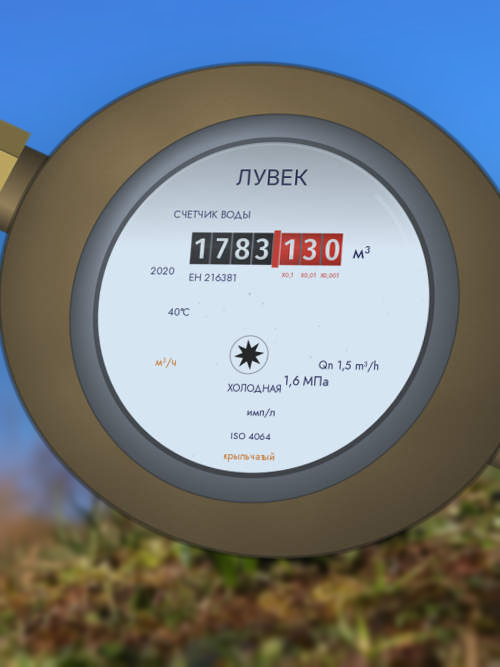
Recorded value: 1783.130 m³
